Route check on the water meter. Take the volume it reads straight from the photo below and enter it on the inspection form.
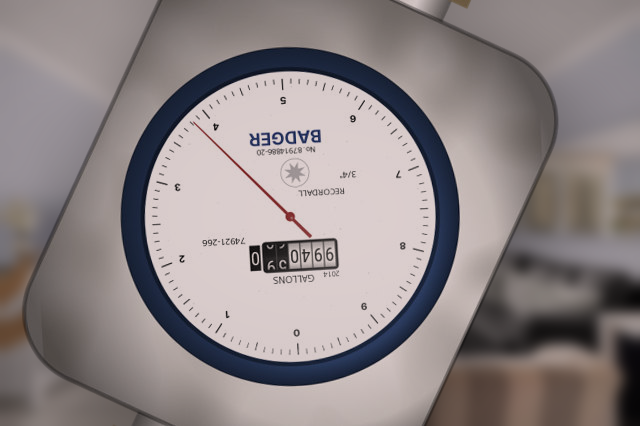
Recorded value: 9940593.8 gal
